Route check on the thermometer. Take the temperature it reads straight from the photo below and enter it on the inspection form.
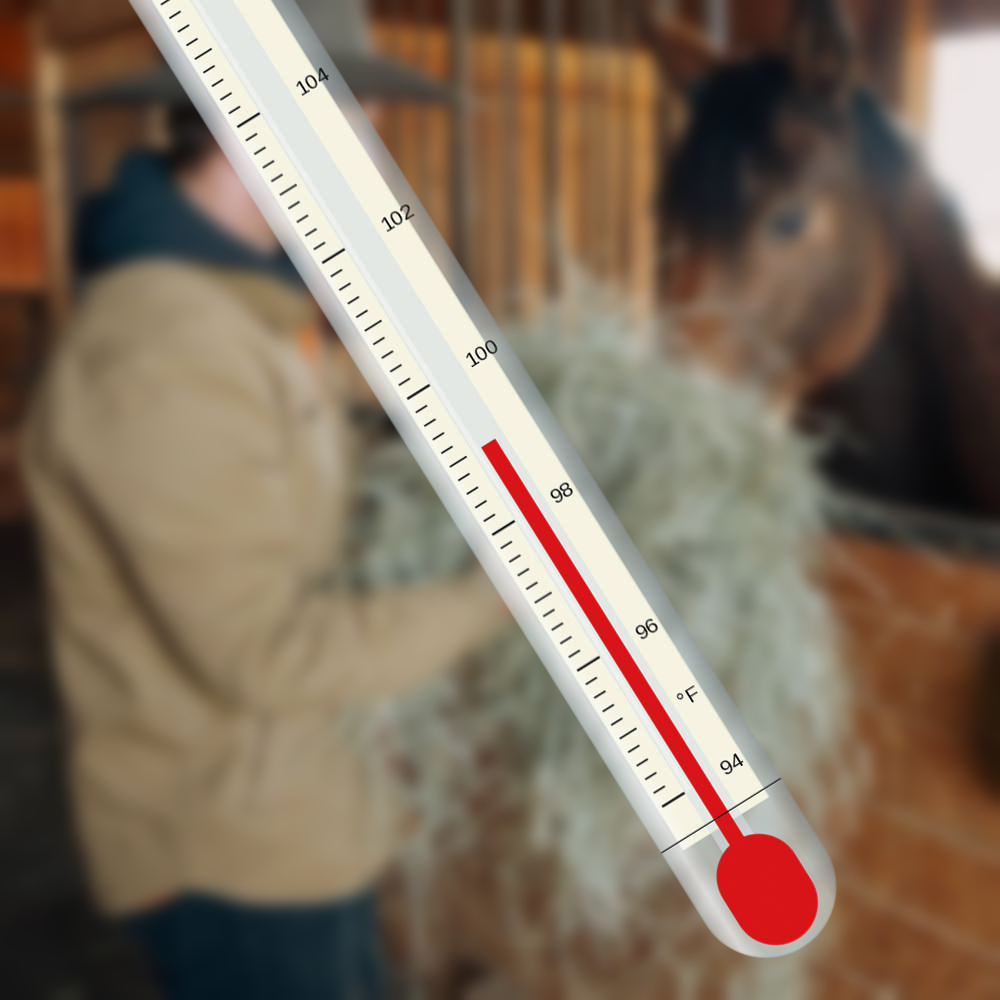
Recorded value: 99 °F
